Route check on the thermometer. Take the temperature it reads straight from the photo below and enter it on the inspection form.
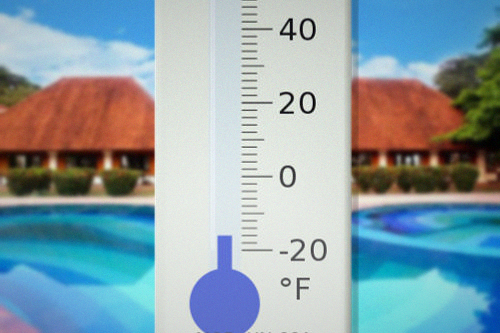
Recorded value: -16 °F
